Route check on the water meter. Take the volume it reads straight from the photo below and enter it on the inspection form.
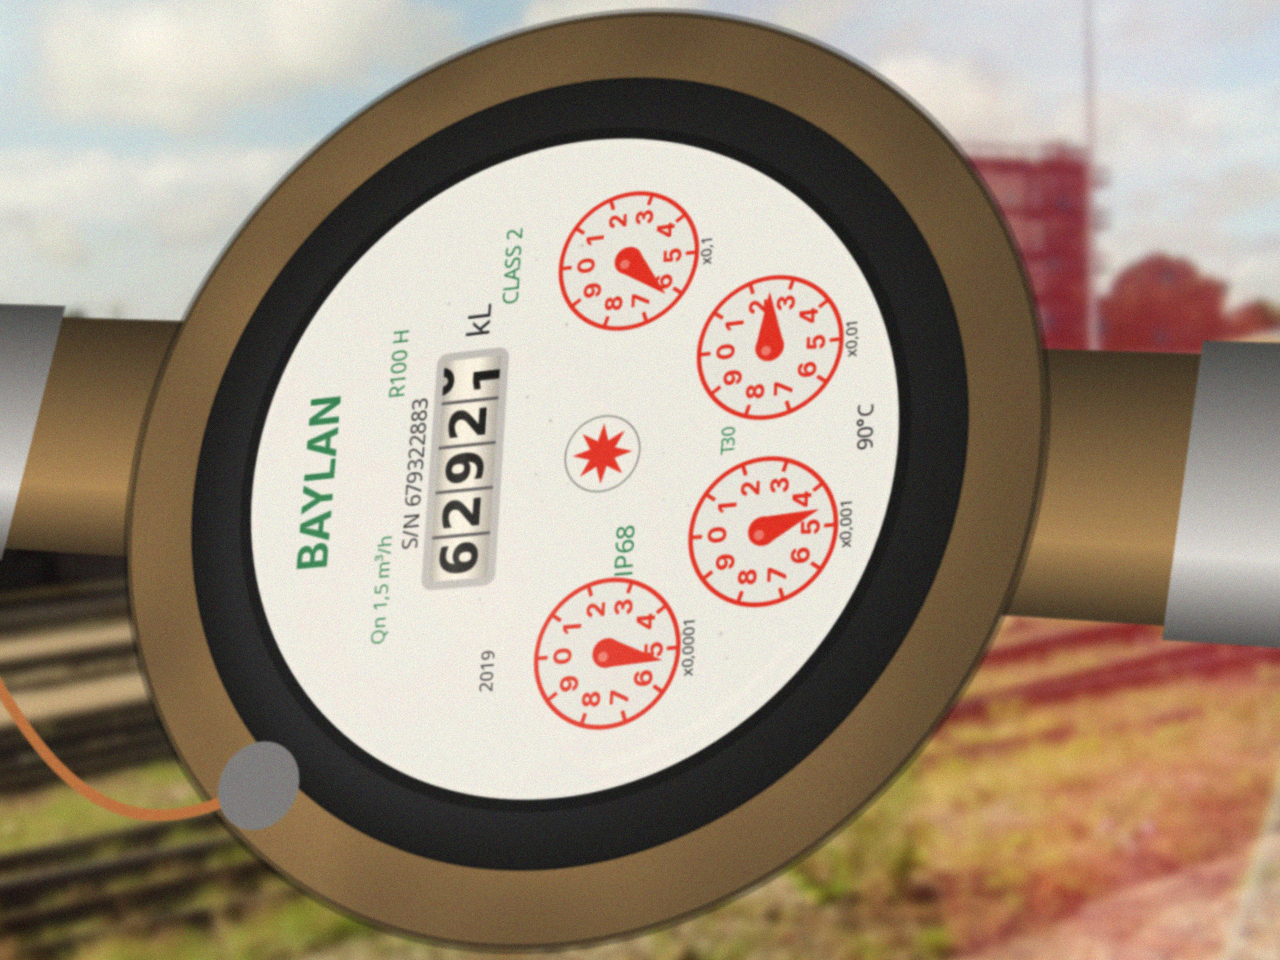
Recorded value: 62920.6245 kL
